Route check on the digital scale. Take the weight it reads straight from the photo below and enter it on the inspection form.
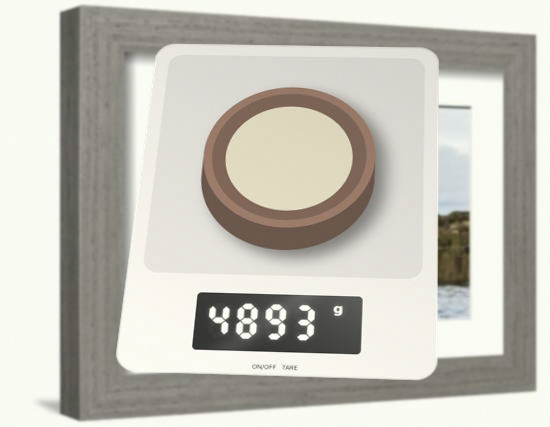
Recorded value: 4893 g
